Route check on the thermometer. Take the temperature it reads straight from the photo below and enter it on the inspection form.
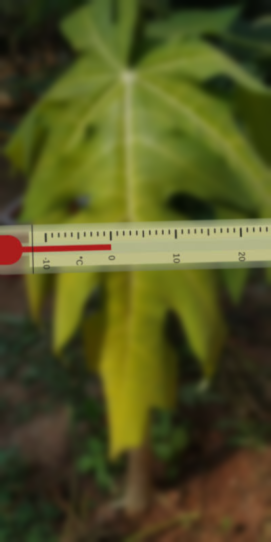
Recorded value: 0 °C
